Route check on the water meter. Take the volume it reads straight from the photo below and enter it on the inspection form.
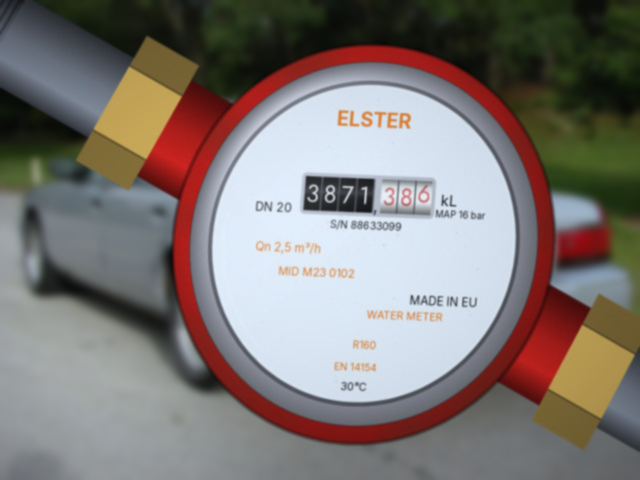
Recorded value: 3871.386 kL
